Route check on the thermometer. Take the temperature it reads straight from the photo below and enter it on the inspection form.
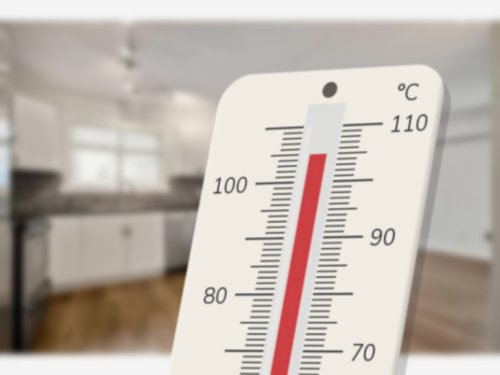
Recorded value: 105 °C
